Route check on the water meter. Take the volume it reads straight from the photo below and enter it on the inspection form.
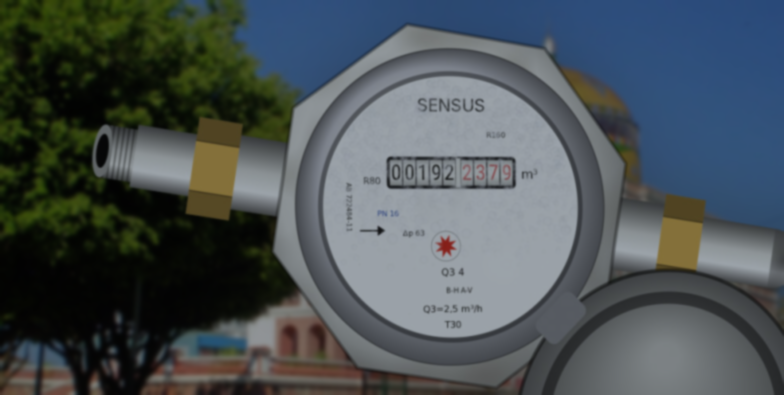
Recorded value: 192.2379 m³
